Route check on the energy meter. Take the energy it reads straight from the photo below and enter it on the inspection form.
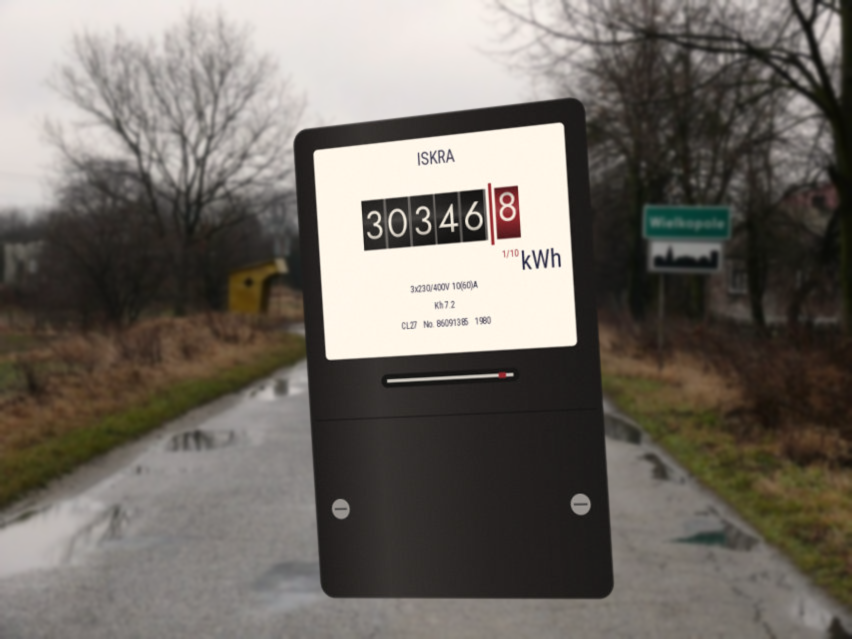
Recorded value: 30346.8 kWh
